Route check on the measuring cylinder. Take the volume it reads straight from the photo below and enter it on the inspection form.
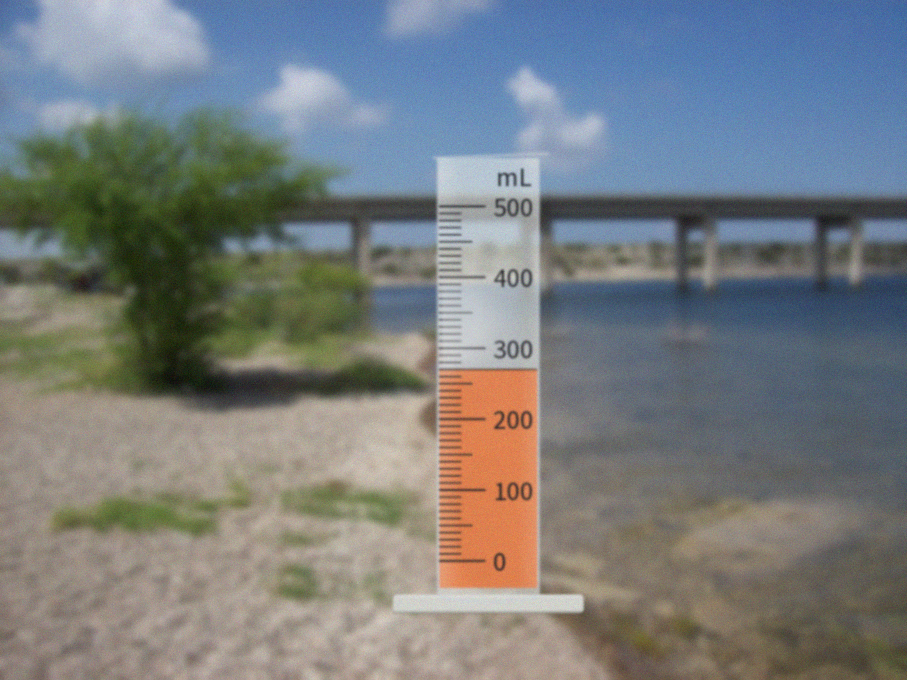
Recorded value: 270 mL
